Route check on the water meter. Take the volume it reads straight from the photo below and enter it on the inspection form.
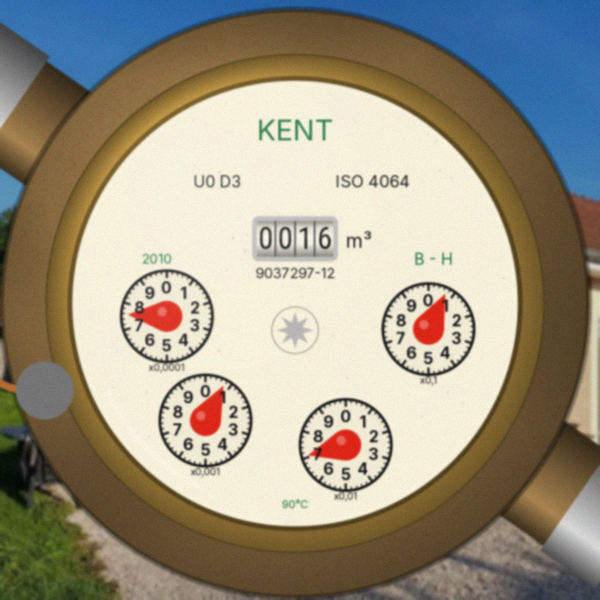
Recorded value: 16.0707 m³
